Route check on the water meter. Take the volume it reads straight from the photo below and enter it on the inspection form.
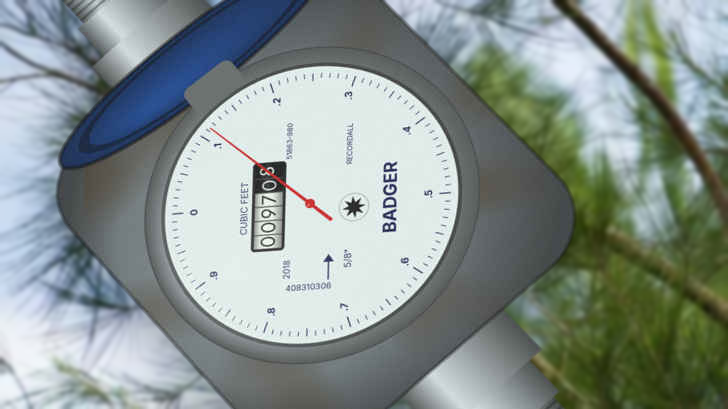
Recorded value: 9708.11 ft³
